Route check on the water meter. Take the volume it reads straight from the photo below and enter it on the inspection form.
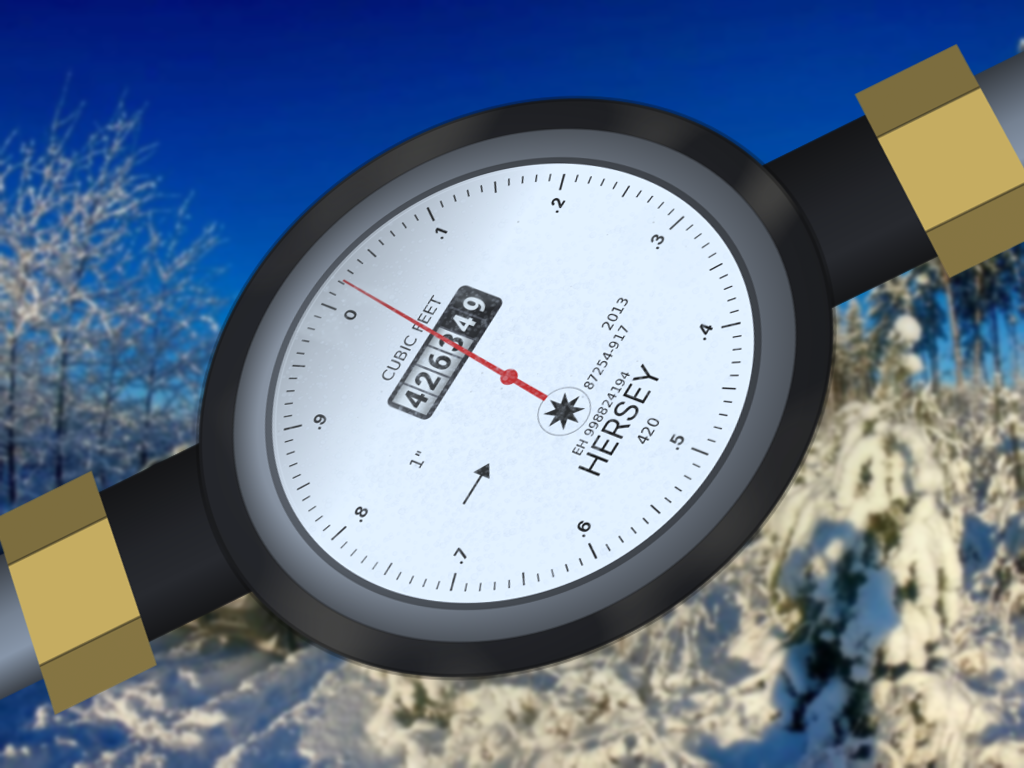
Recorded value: 426349.02 ft³
